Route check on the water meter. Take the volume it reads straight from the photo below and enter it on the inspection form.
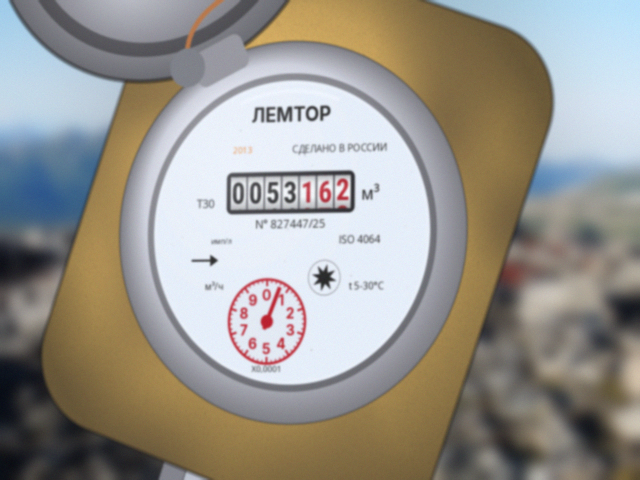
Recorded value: 53.1620 m³
